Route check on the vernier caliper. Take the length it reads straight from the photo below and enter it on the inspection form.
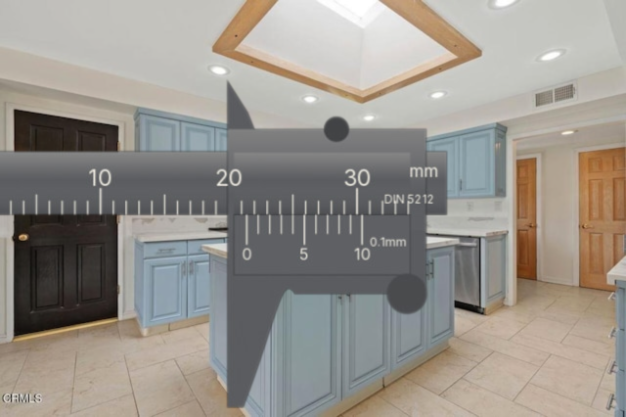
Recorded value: 21.4 mm
